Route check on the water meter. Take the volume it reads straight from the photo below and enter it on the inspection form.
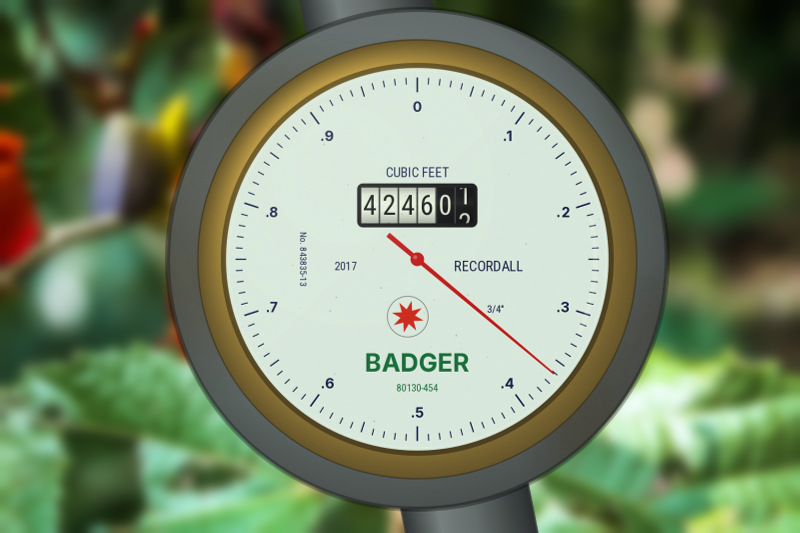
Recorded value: 424601.36 ft³
